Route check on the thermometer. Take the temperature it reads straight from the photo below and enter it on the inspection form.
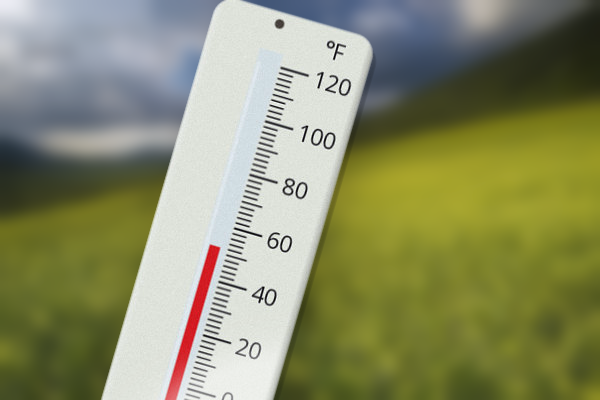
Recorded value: 52 °F
